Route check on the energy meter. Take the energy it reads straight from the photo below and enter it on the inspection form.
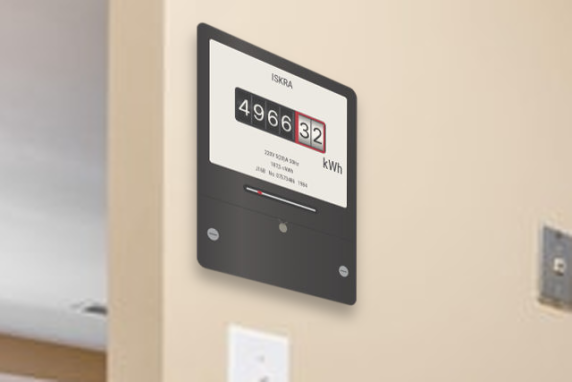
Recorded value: 4966.32 kWh
